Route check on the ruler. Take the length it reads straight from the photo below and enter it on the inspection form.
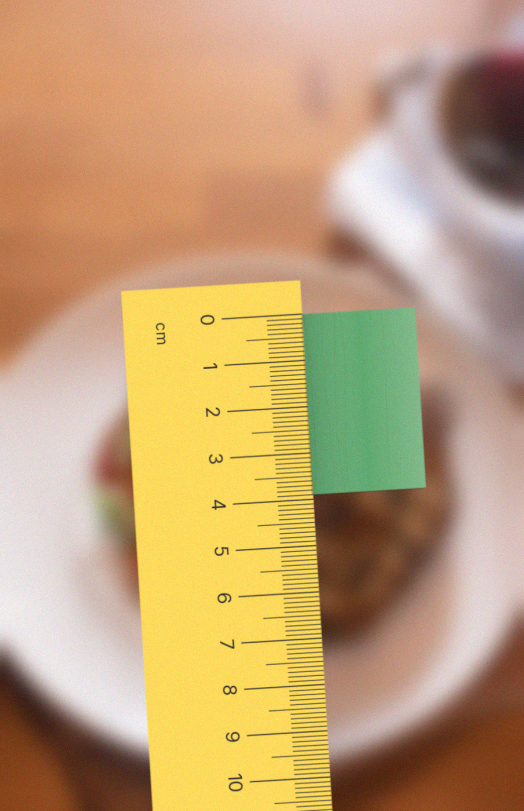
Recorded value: 3.9 cm
